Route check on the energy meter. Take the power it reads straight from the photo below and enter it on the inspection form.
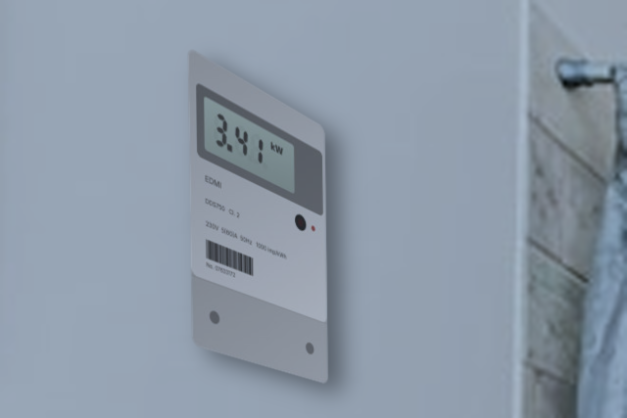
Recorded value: 3.41 kW
